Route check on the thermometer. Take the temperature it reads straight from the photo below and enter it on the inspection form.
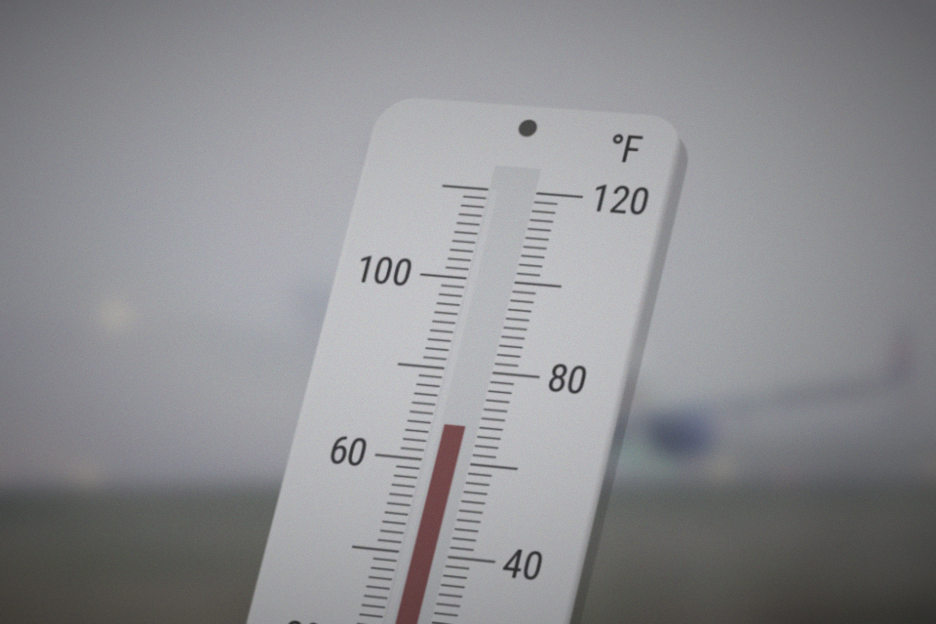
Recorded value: 68 °F
